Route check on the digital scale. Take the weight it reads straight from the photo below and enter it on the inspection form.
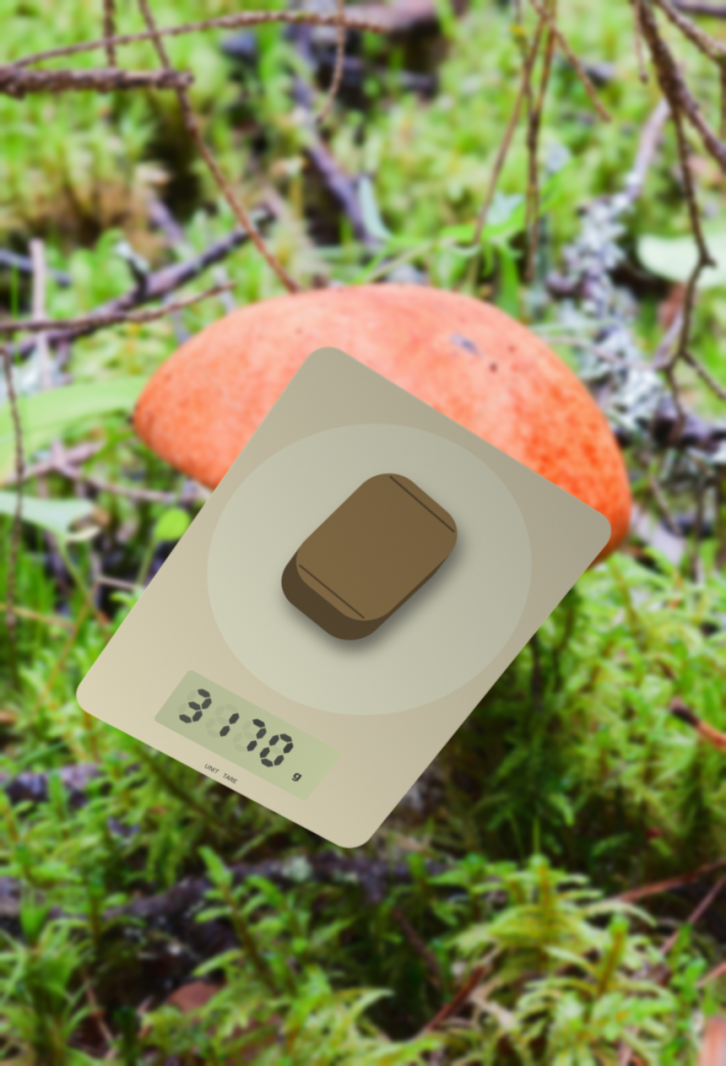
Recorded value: 3170 g
